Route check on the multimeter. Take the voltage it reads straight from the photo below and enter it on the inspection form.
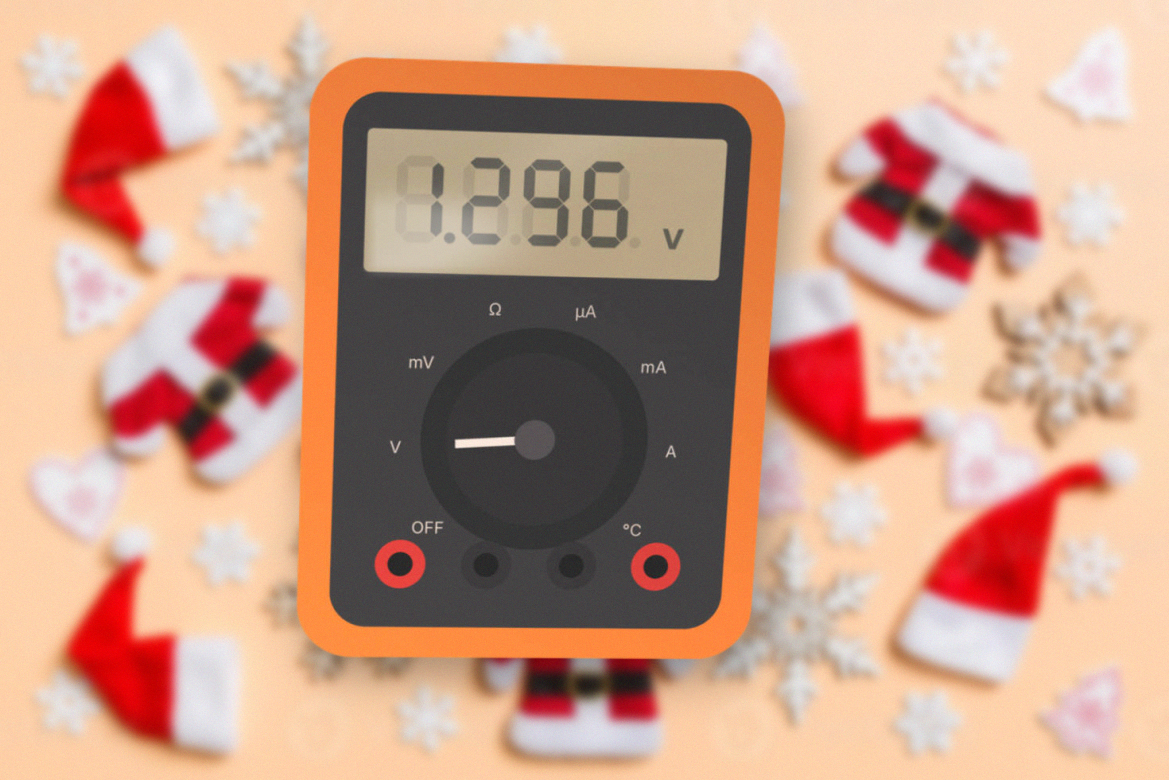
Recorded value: 1.296 V
